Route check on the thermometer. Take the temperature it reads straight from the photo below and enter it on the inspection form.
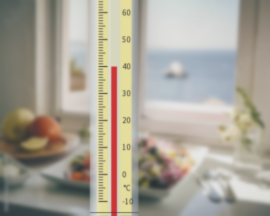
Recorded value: 40 °C
